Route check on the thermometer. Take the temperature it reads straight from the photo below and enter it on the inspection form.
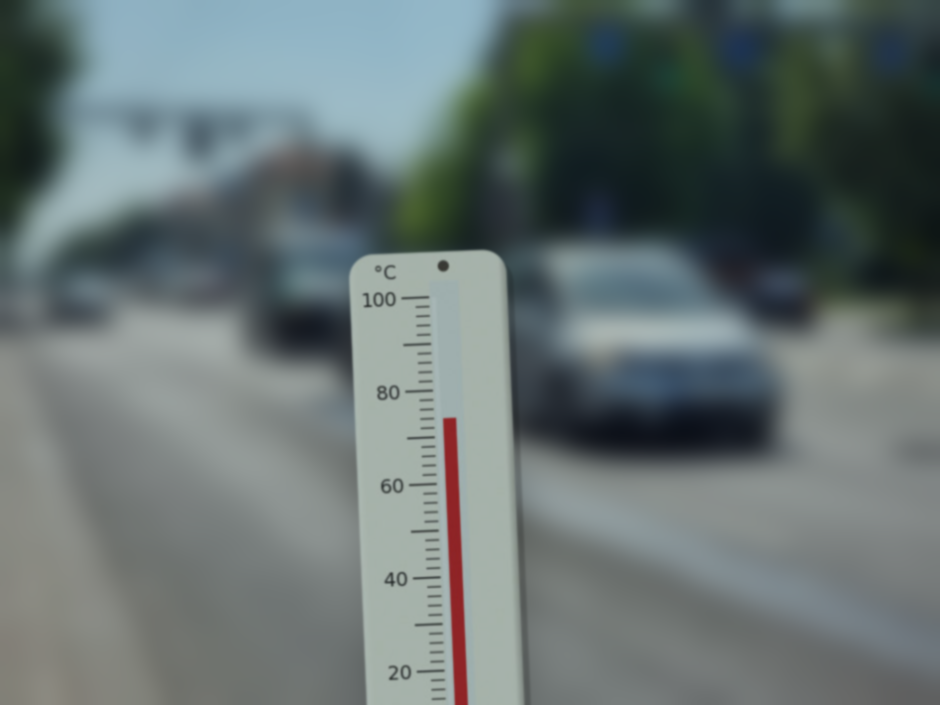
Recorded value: 74 °C
